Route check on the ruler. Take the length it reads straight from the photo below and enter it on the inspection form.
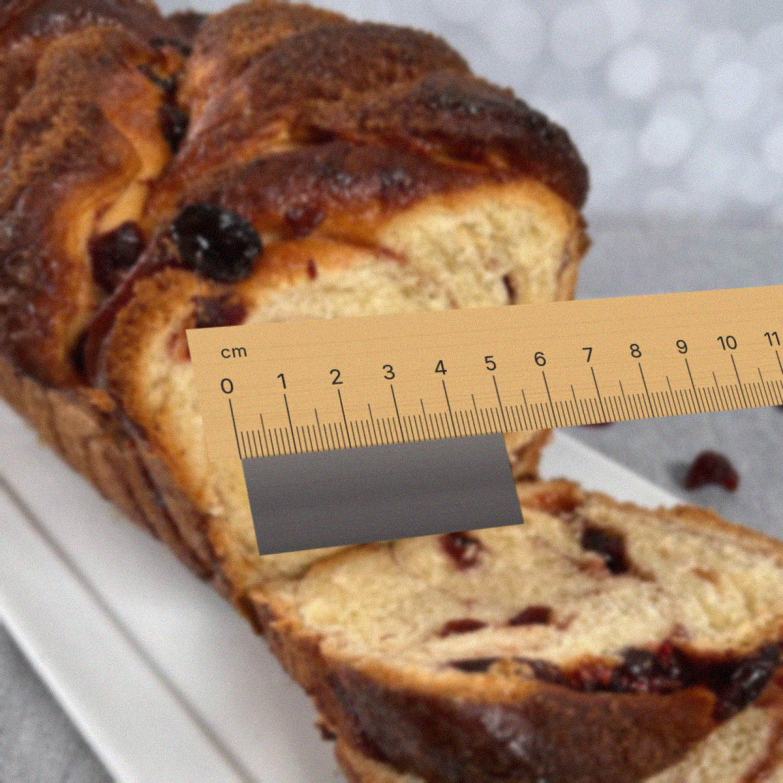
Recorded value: 4.9 cm
